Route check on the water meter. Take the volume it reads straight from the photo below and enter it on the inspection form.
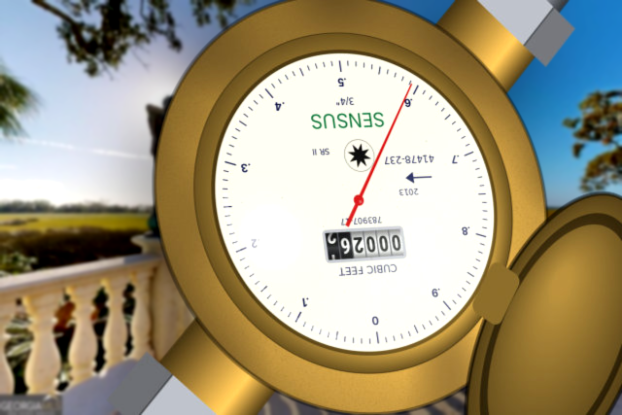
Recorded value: 261.59 ft³
